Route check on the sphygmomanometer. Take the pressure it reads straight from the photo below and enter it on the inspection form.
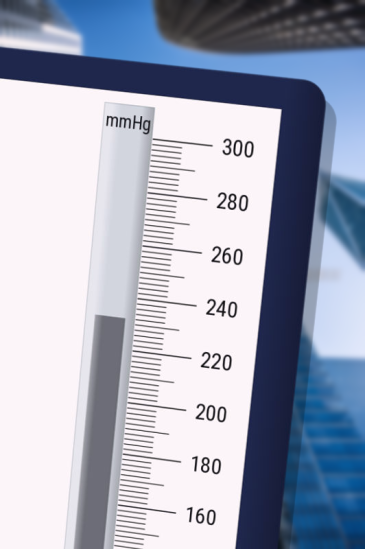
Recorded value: 232 mmHg
